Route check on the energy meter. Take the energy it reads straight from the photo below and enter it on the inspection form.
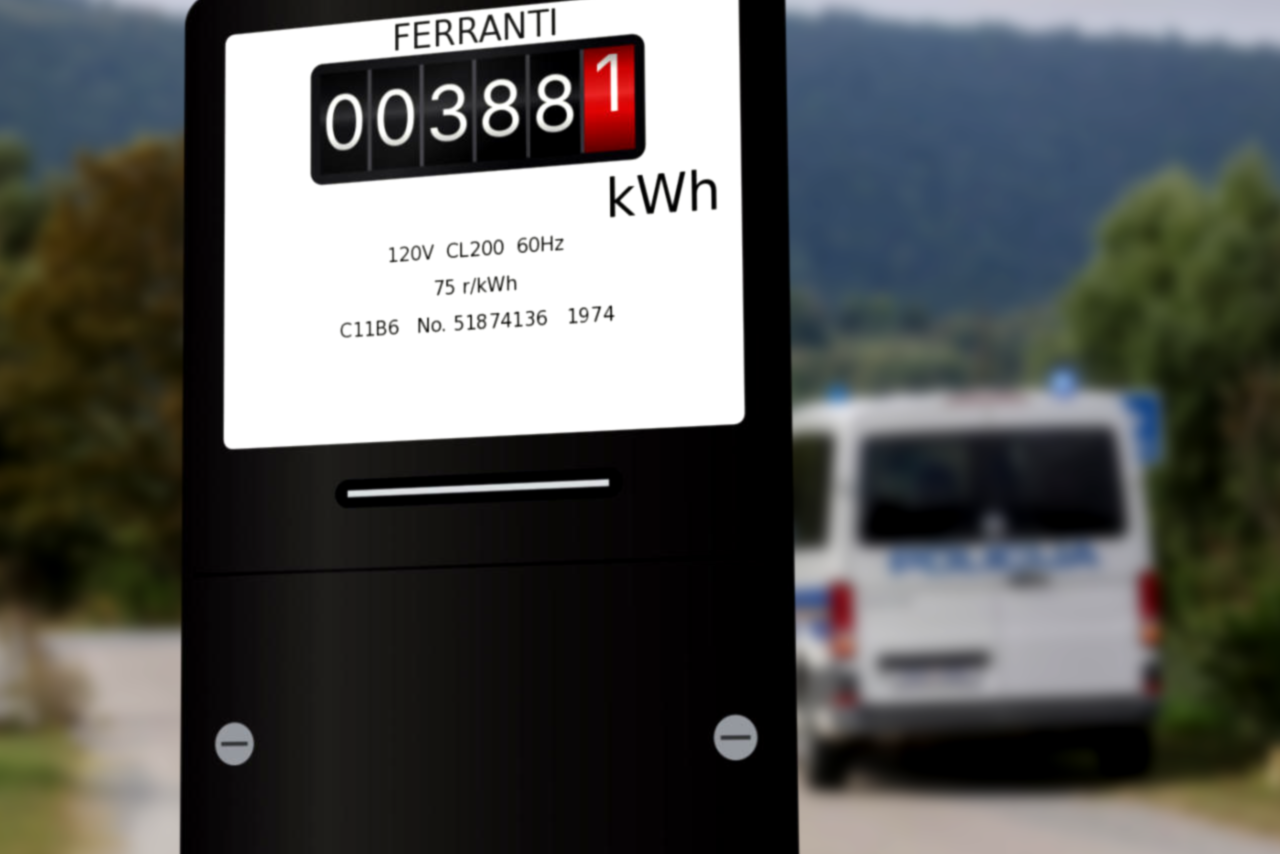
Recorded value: 388.1 kWh
